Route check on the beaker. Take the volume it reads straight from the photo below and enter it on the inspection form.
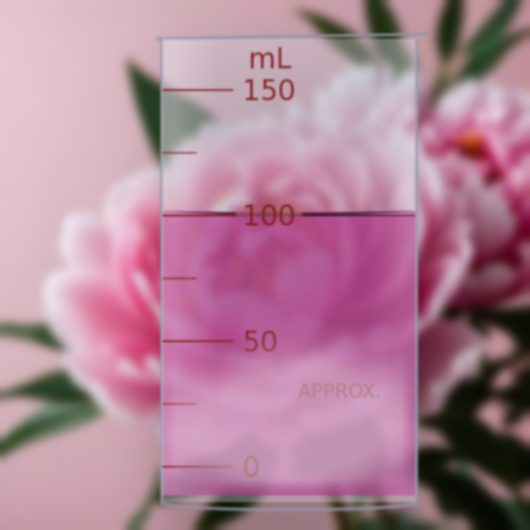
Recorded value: 100 mL
